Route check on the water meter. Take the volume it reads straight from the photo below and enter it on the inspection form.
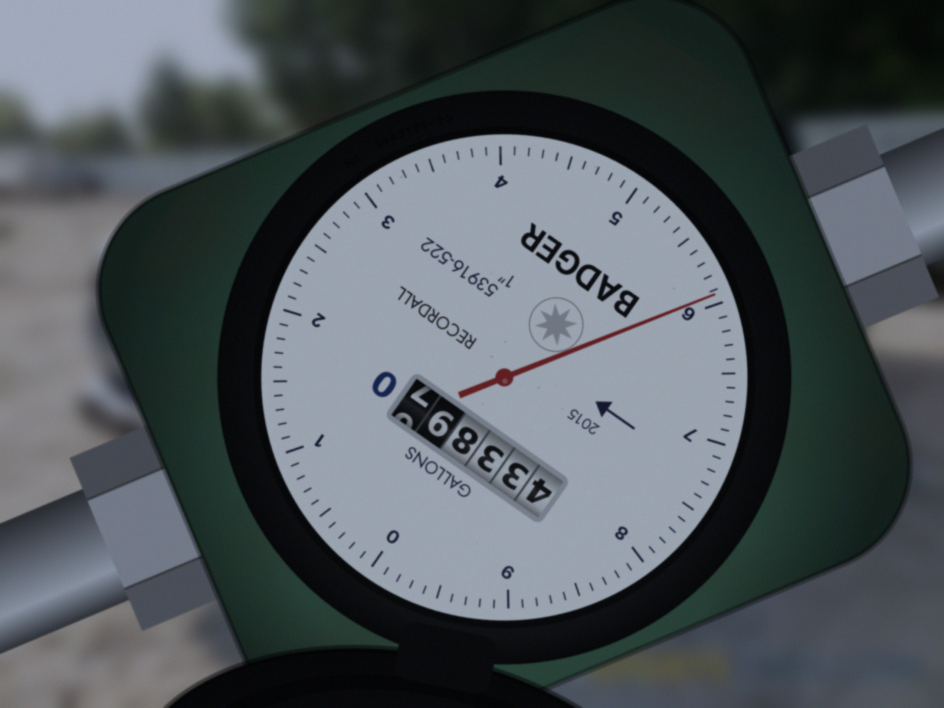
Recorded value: 4338965.9 gal
